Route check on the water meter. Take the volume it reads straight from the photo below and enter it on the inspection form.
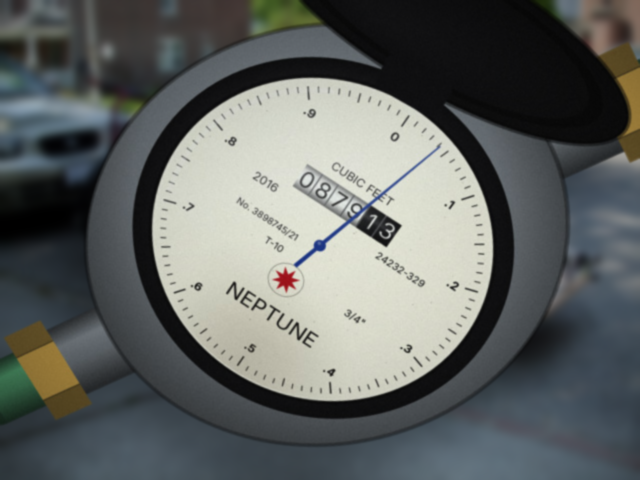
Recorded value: 87913.04 ft³
